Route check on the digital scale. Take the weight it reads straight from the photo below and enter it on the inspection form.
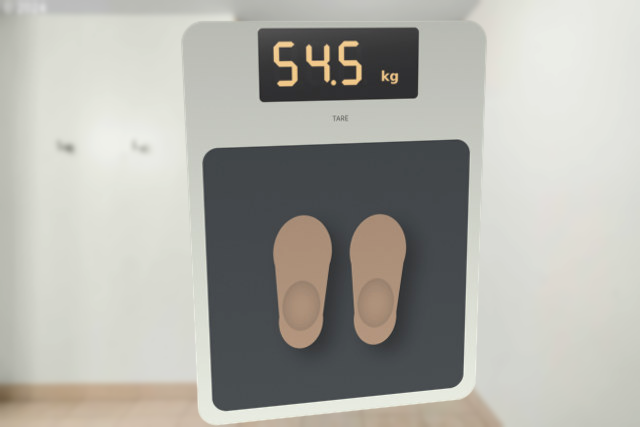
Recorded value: 54.5 kg
